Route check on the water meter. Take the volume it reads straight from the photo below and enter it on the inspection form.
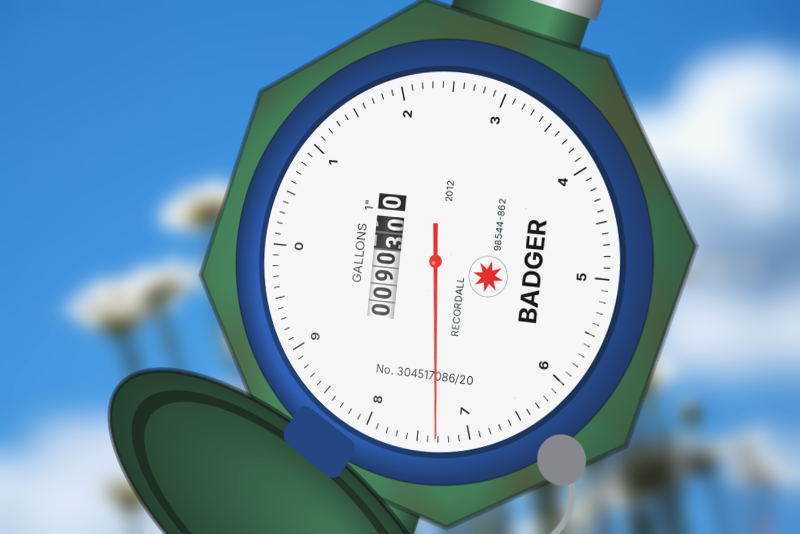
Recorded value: 90297.3 gal
